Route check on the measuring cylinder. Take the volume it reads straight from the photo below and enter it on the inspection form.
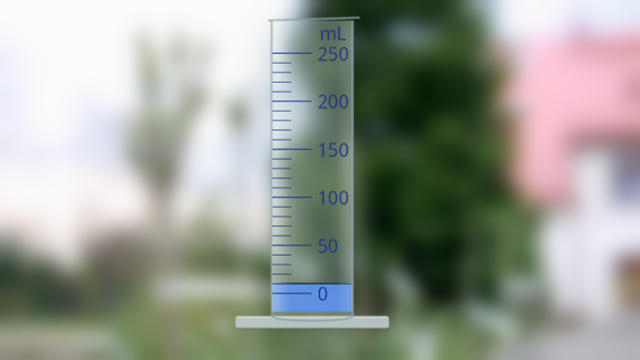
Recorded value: 10 mL
